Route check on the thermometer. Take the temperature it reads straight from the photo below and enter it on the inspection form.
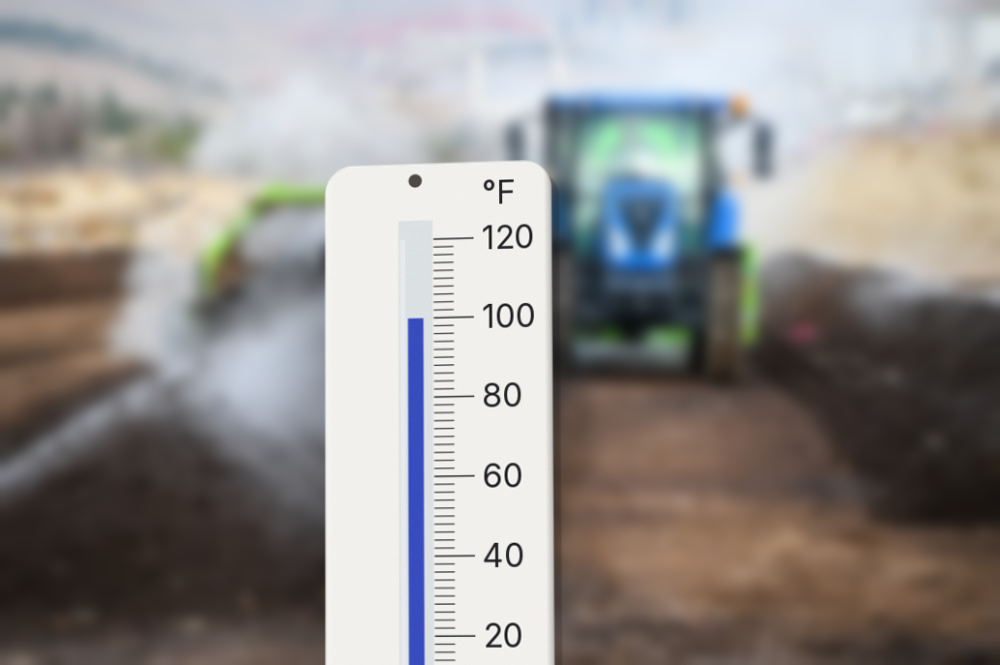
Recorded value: 100 °F
